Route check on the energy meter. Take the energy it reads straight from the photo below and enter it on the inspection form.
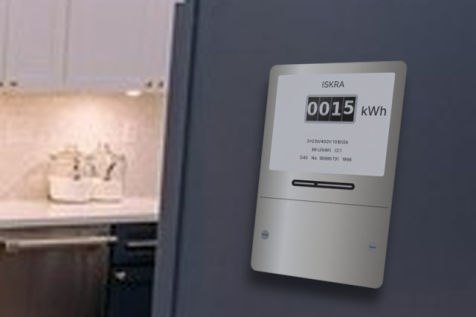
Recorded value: 15 kWh
